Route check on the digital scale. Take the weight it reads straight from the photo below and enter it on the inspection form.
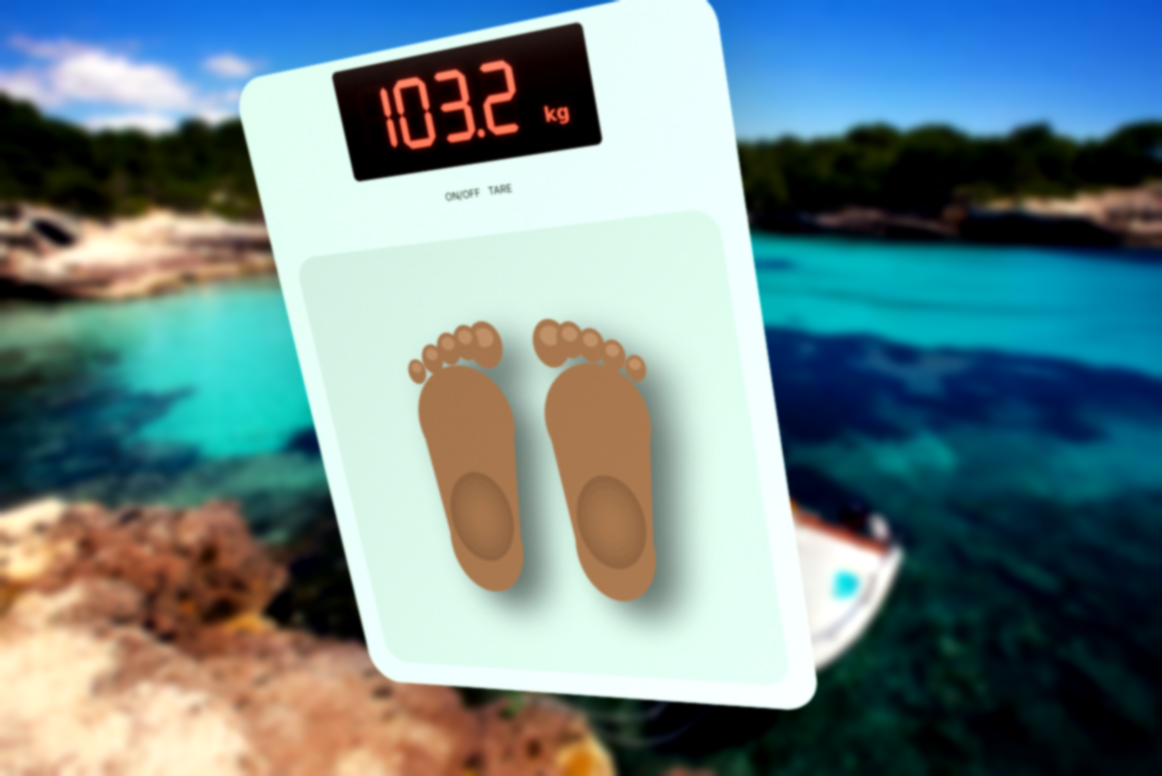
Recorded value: 103.2 kg
